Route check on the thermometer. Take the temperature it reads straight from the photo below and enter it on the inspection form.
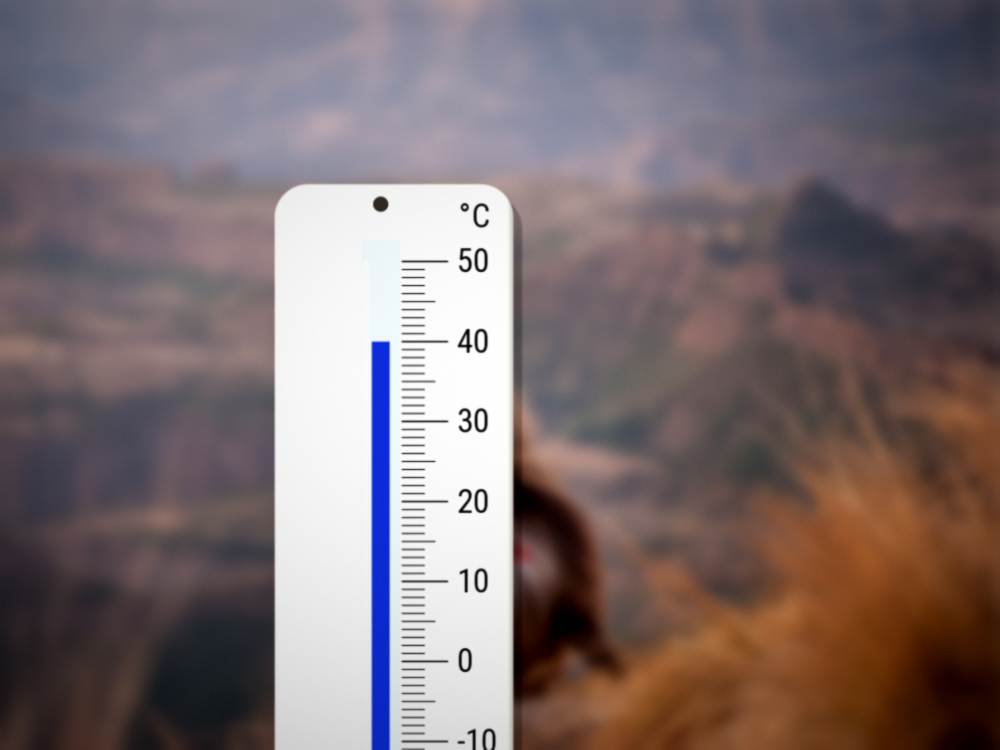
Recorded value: 40 °C
